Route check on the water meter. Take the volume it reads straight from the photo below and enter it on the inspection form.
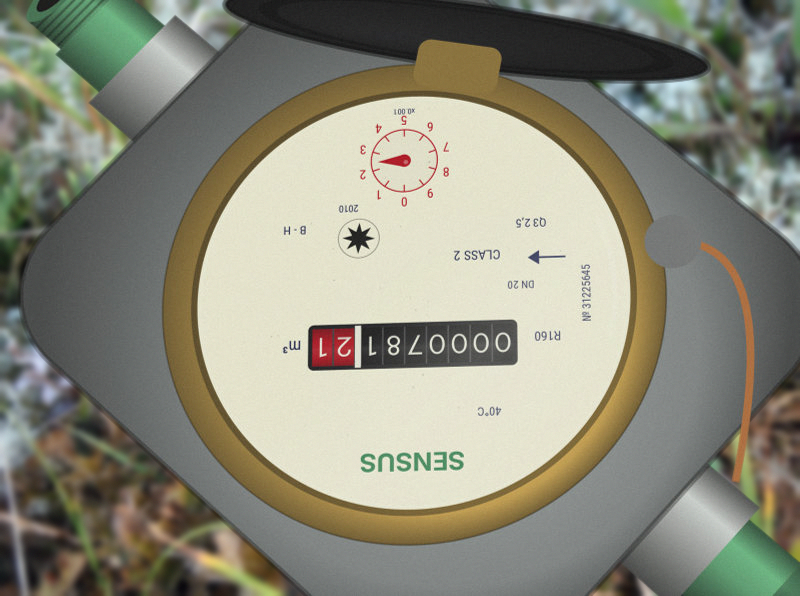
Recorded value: 781.212 m³
